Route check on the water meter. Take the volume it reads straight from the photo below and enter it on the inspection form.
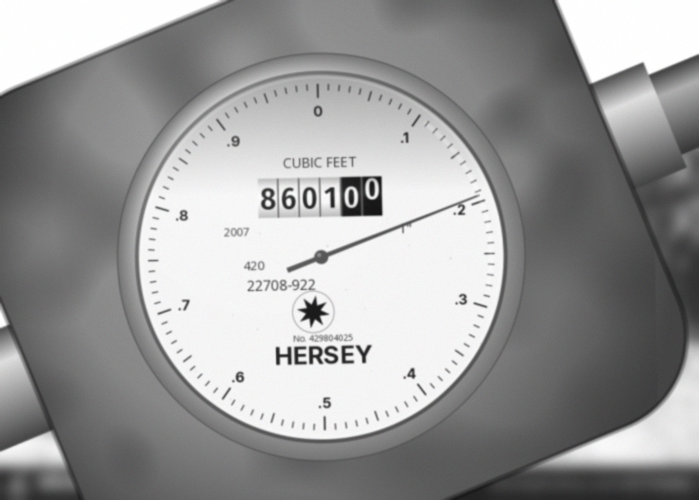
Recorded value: 860100.19 ft³
